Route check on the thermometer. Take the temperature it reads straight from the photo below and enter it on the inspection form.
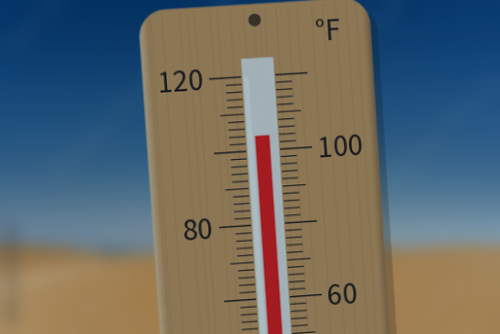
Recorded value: 104 °F
